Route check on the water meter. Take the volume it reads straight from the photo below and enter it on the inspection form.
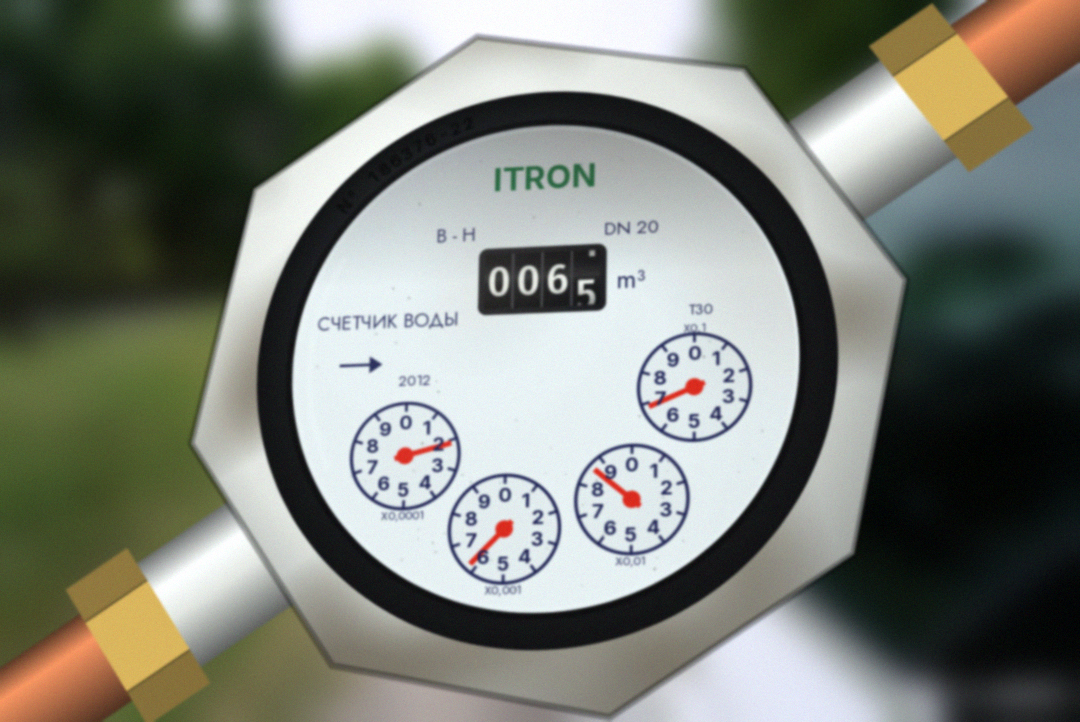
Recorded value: 64.6862 m³
